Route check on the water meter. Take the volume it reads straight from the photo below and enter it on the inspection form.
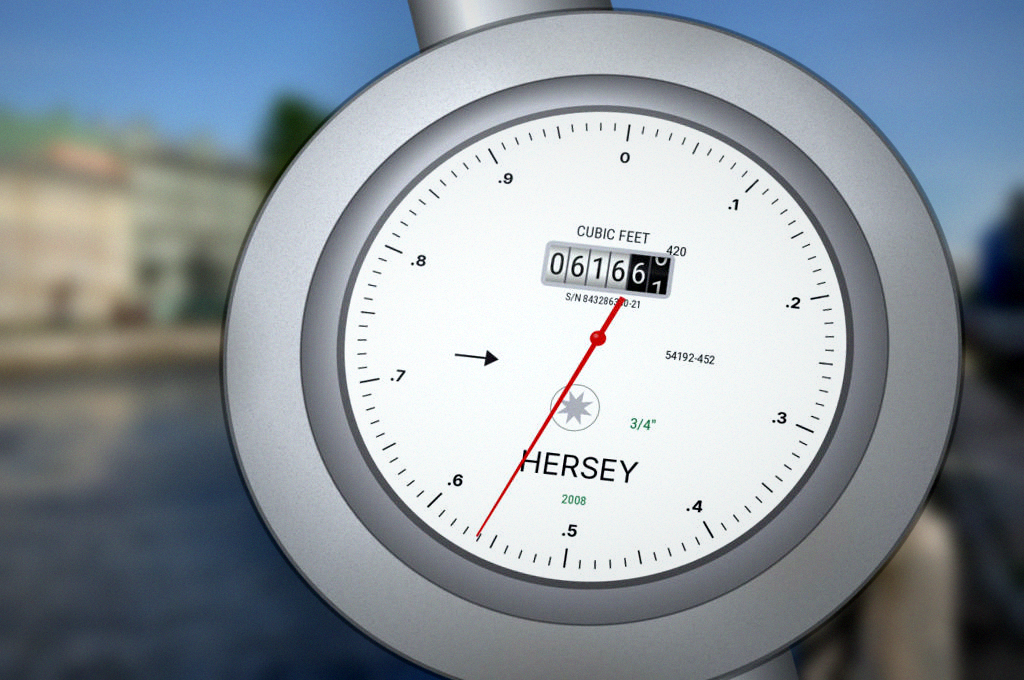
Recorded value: 61660.56 ft³
